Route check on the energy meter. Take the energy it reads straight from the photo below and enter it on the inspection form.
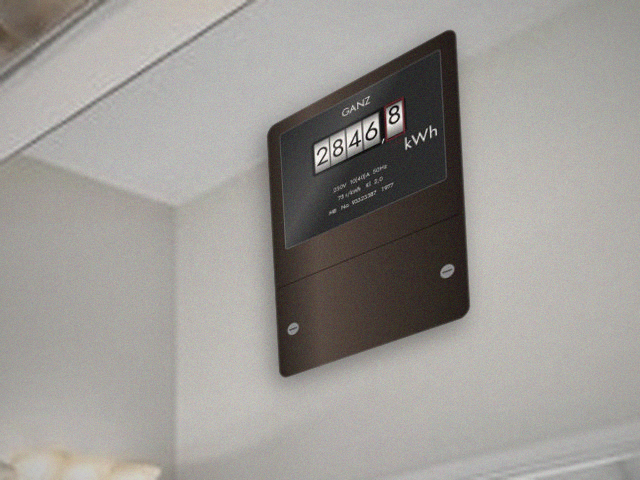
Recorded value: 2846.8 kWh
